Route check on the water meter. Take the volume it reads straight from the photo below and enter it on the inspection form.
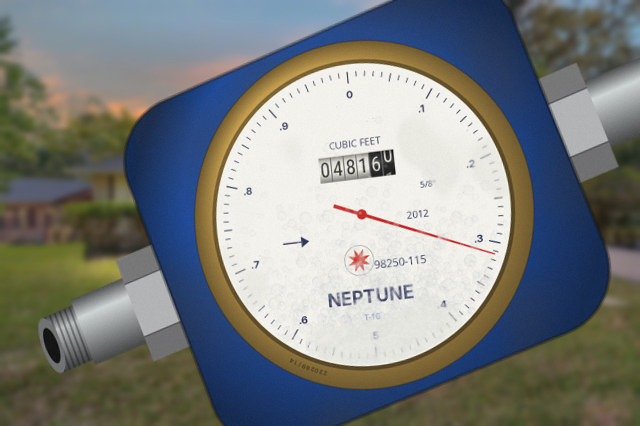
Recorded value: 48160.31 ft³
